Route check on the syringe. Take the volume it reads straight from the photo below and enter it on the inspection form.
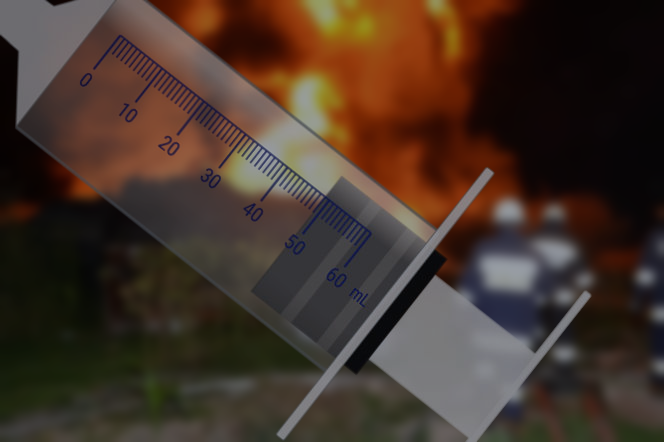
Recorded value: 49 mL
